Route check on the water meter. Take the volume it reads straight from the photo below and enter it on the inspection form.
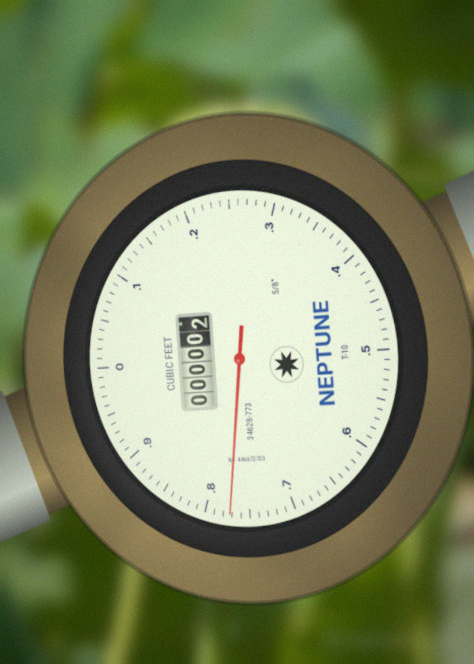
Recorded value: 1.77 ft³
